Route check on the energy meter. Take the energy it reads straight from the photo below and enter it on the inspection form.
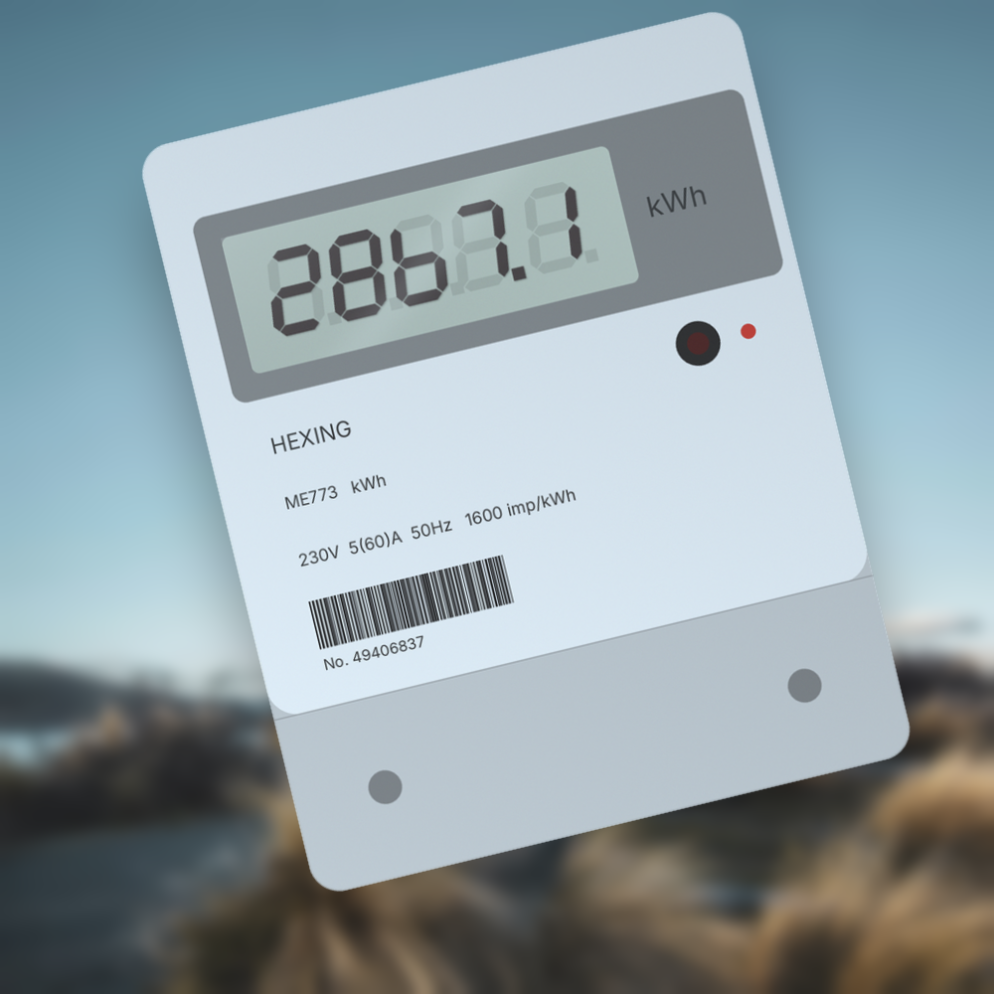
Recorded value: 2867.1 kWh
